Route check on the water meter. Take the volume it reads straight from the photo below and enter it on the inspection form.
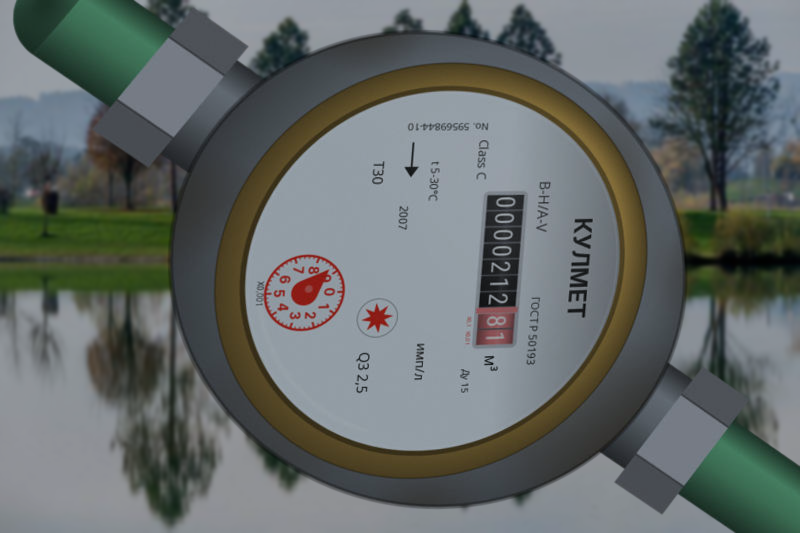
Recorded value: 212.818 m³
